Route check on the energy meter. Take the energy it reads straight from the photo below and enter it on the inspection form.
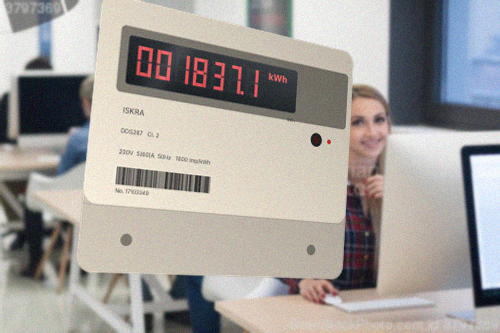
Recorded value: 1837.1 kWh
